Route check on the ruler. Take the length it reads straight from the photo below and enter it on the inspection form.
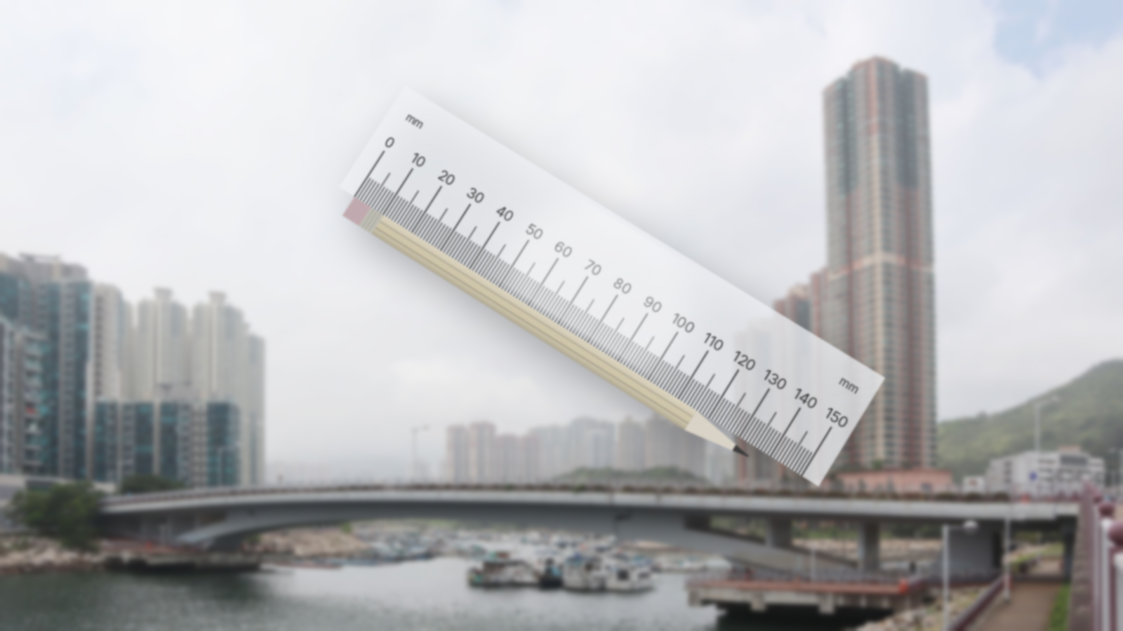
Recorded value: 135 mm
